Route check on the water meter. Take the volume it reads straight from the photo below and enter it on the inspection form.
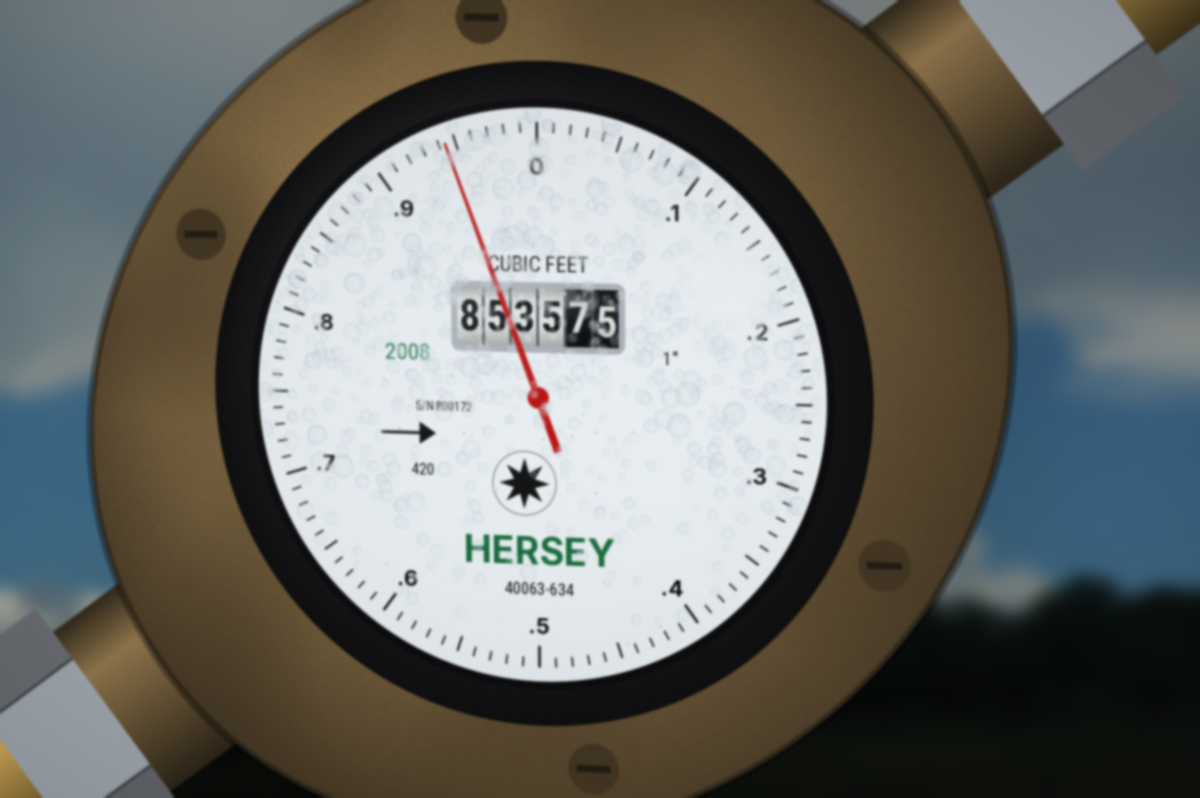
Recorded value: 853574.94 ft³
